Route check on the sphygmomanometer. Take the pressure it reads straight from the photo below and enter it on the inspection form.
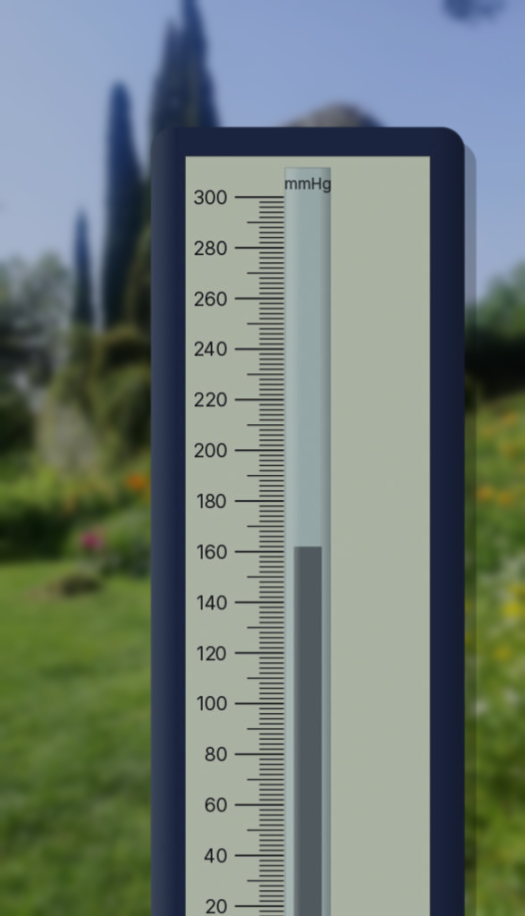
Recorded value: 162 mmHg
